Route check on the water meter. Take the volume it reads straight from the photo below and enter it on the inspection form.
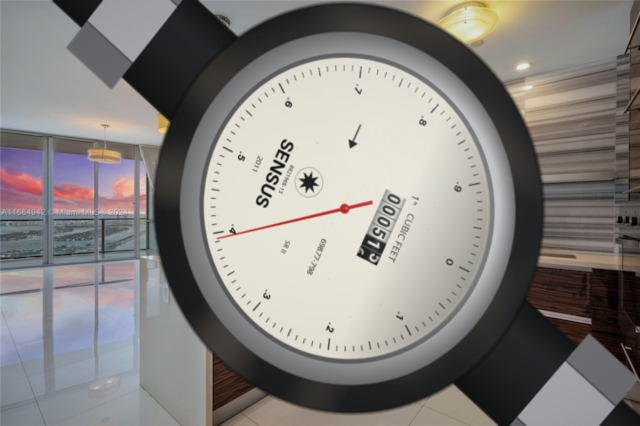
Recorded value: 515.39 ft³
